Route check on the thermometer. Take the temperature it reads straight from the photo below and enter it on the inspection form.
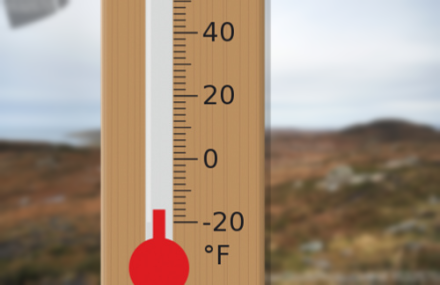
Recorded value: -16 °F
